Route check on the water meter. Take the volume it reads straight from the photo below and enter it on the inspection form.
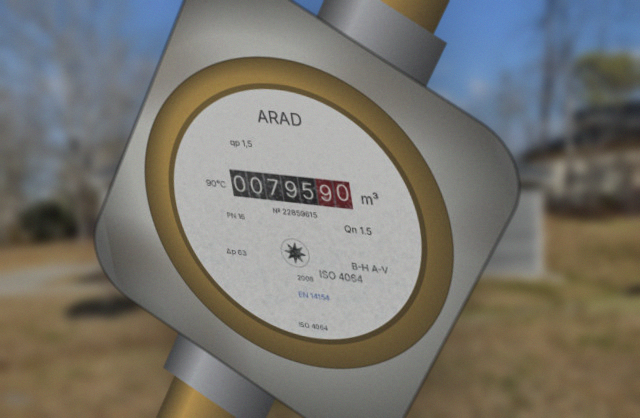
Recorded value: 795.90 m³
